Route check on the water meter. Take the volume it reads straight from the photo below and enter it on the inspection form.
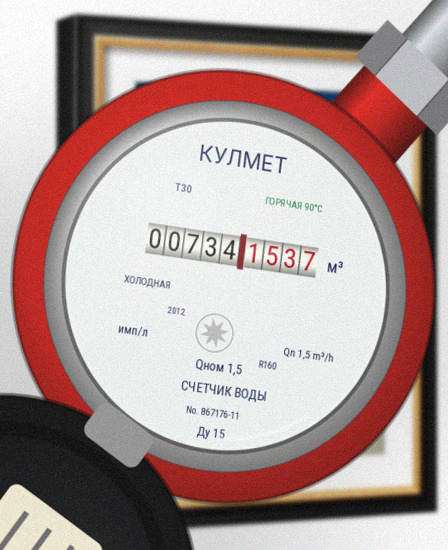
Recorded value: 734.1537 m³
